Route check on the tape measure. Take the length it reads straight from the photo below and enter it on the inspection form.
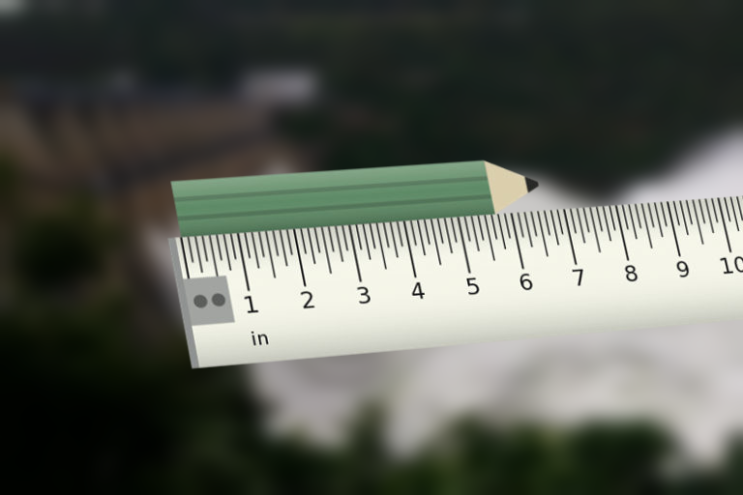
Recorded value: 6.625 in
